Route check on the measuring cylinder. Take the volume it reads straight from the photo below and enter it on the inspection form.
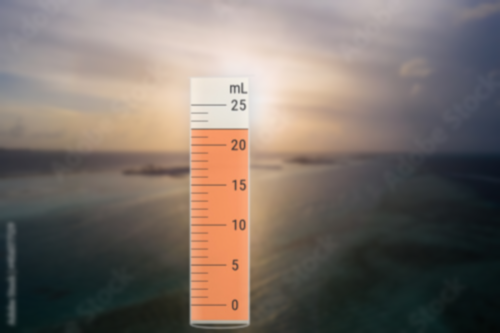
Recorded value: 22 mL
